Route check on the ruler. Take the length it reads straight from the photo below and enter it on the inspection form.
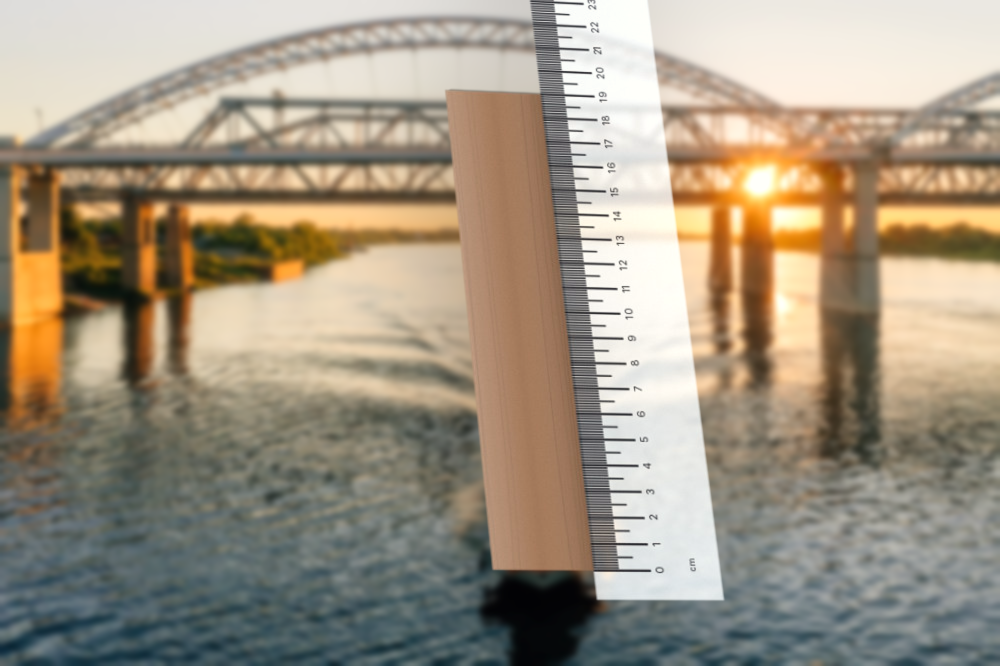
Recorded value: 19 cm
